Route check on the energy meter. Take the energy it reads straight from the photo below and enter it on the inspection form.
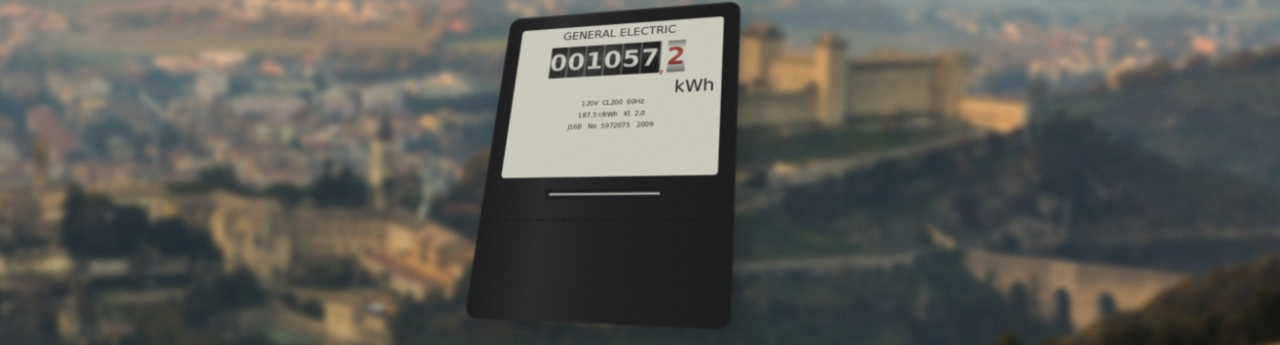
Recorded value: 1057.2 kWh
